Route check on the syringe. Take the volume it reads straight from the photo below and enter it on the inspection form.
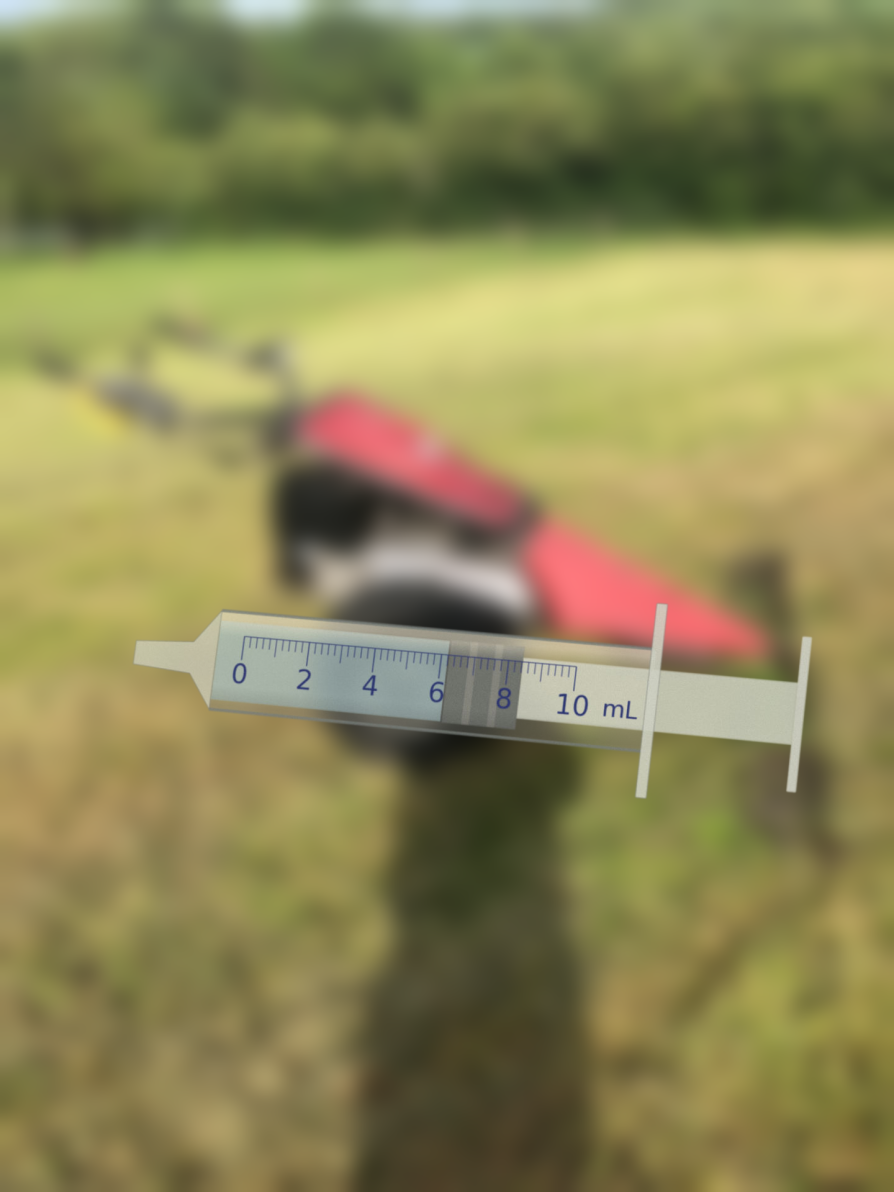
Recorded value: 6.2 mL
